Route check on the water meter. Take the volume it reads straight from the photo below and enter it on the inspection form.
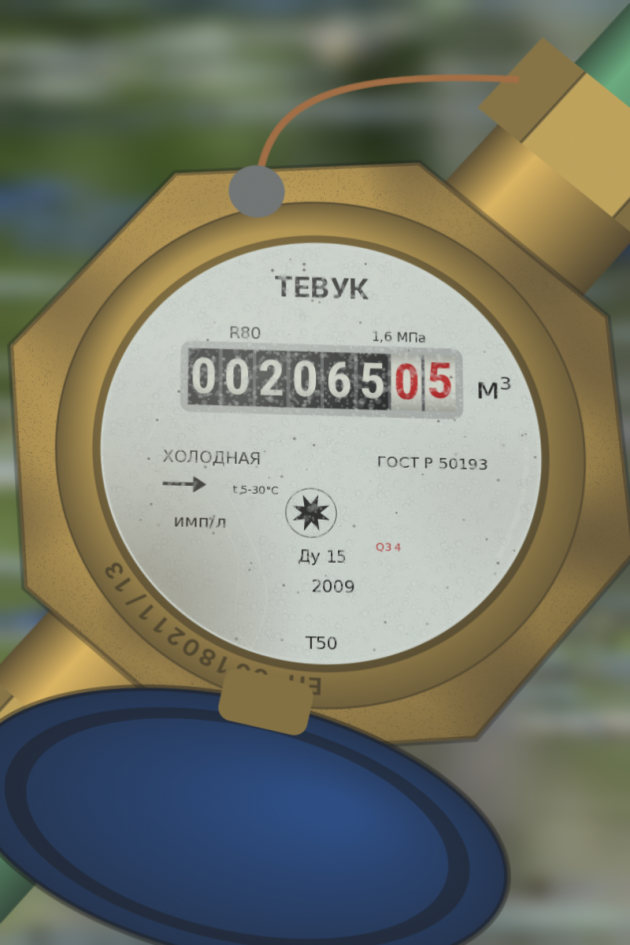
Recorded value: 2065.05 m³
